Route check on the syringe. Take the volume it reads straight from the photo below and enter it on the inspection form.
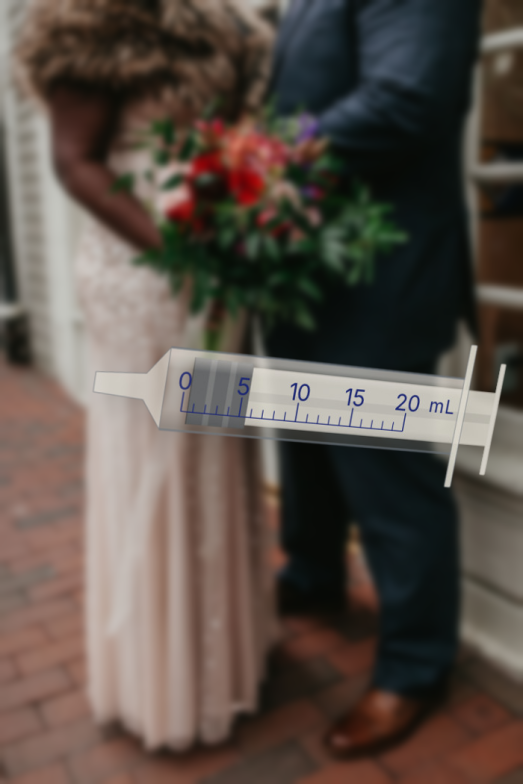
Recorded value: 0.5 mL
